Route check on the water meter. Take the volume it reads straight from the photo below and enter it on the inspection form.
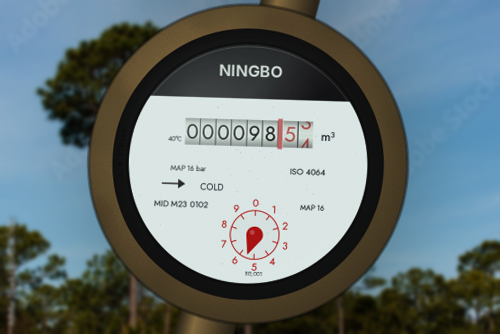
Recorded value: 98.535 m³
